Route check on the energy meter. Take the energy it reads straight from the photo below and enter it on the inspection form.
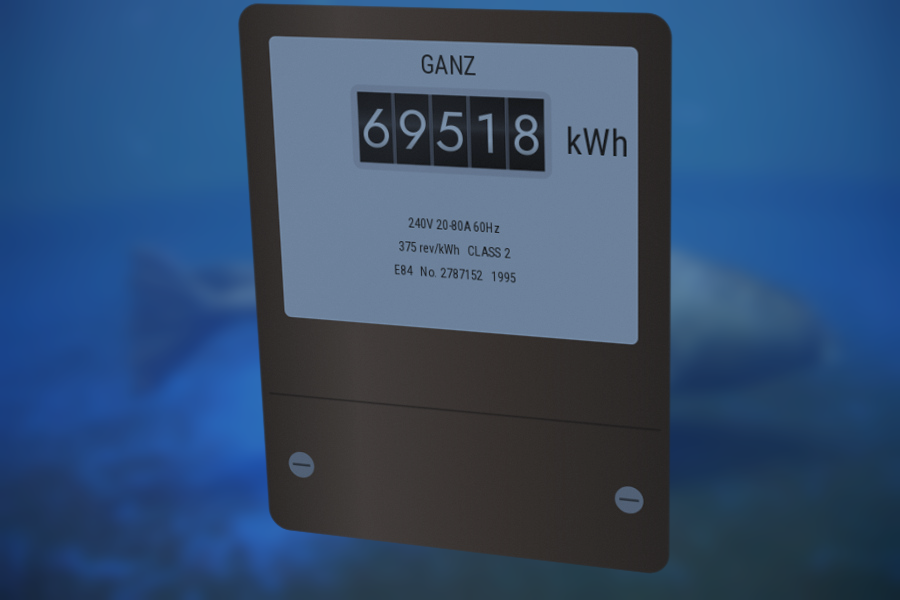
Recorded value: 69518 kWh
